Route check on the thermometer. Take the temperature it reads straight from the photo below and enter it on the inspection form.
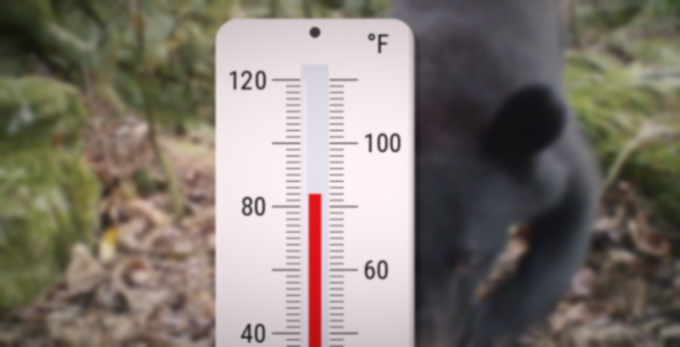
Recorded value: 84 °F
